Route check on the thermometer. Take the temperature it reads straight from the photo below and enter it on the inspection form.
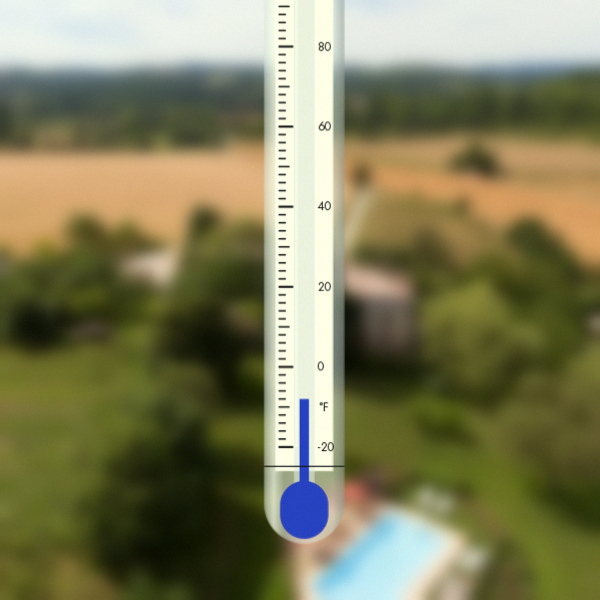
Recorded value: -8 °F
